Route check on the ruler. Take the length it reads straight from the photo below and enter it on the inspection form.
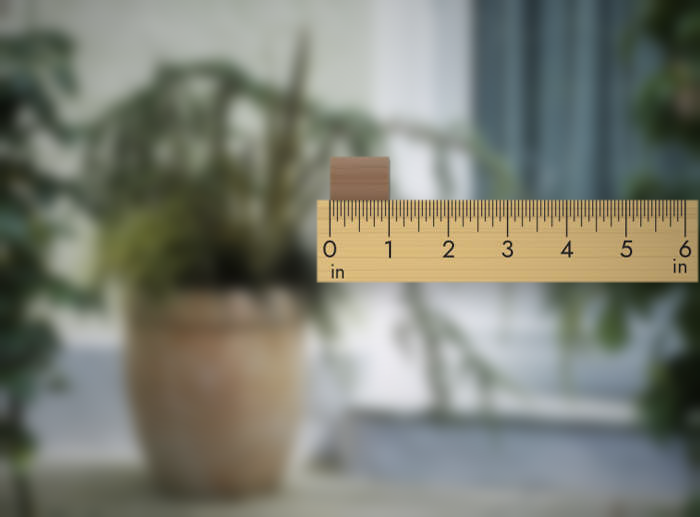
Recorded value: 1 in
